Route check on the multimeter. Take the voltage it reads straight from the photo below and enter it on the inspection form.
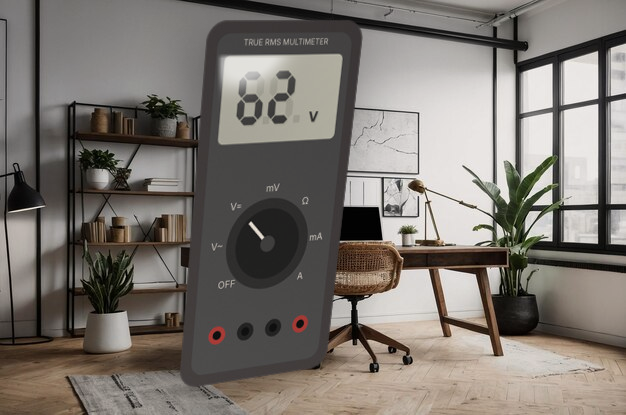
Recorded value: 62 V
